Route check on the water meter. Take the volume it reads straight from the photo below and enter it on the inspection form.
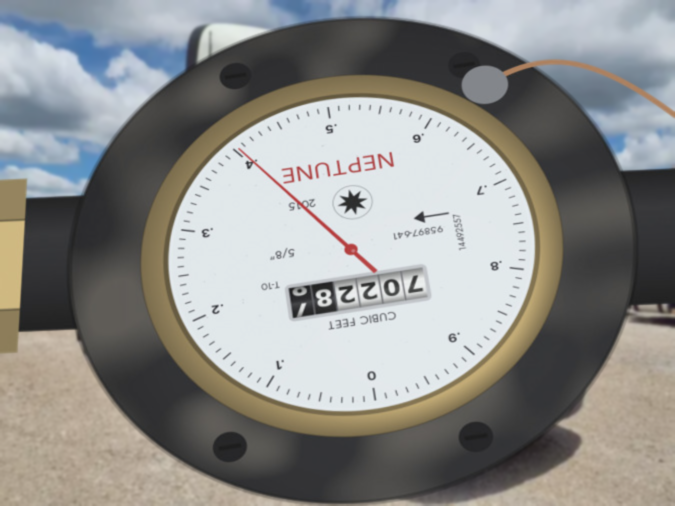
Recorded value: 702287.40 ft³
